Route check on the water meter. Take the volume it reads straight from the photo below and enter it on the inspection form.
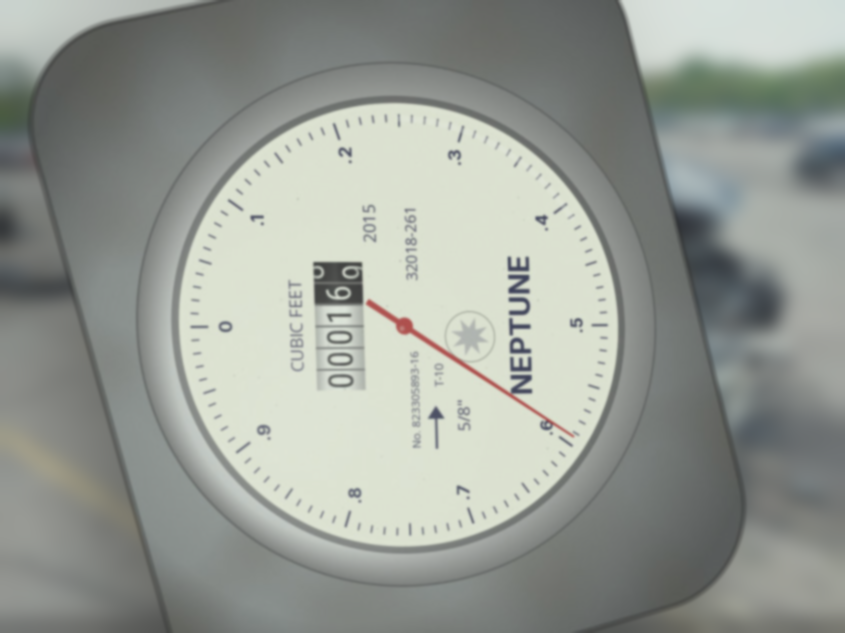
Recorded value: 168.59 ft³
